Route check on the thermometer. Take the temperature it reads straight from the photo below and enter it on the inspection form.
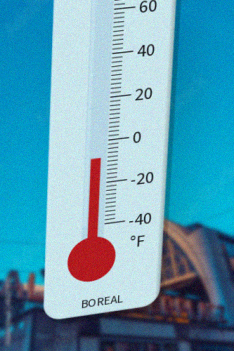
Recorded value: -8 °F
